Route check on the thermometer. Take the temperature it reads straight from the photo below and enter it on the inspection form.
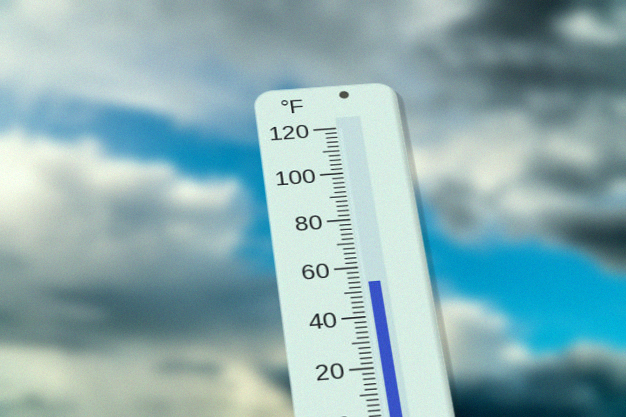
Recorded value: 54 °F
